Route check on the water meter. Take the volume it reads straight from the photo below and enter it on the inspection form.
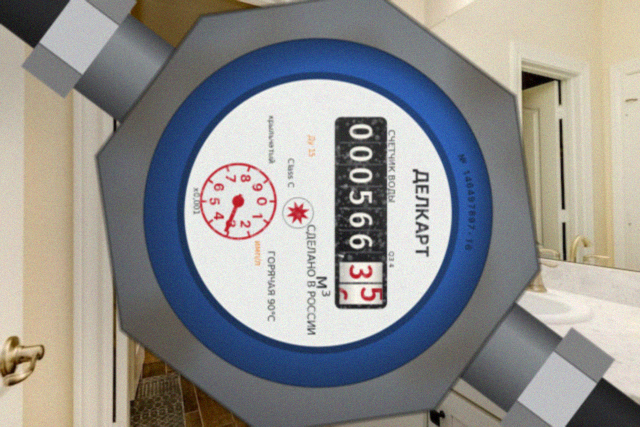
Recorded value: 566.353 m³
